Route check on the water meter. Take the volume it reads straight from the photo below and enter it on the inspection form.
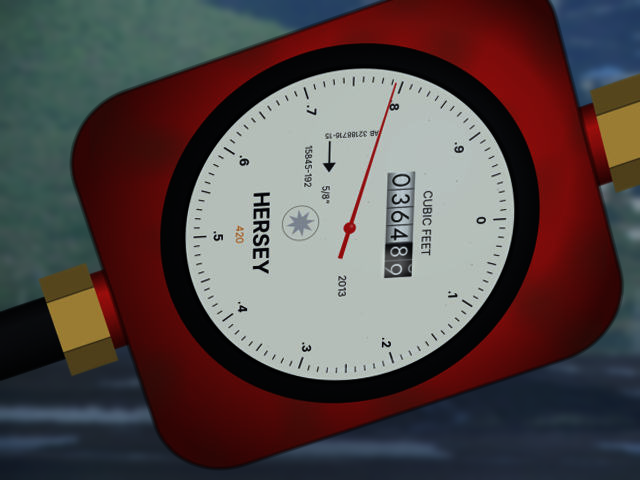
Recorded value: 36488.79 ft³
